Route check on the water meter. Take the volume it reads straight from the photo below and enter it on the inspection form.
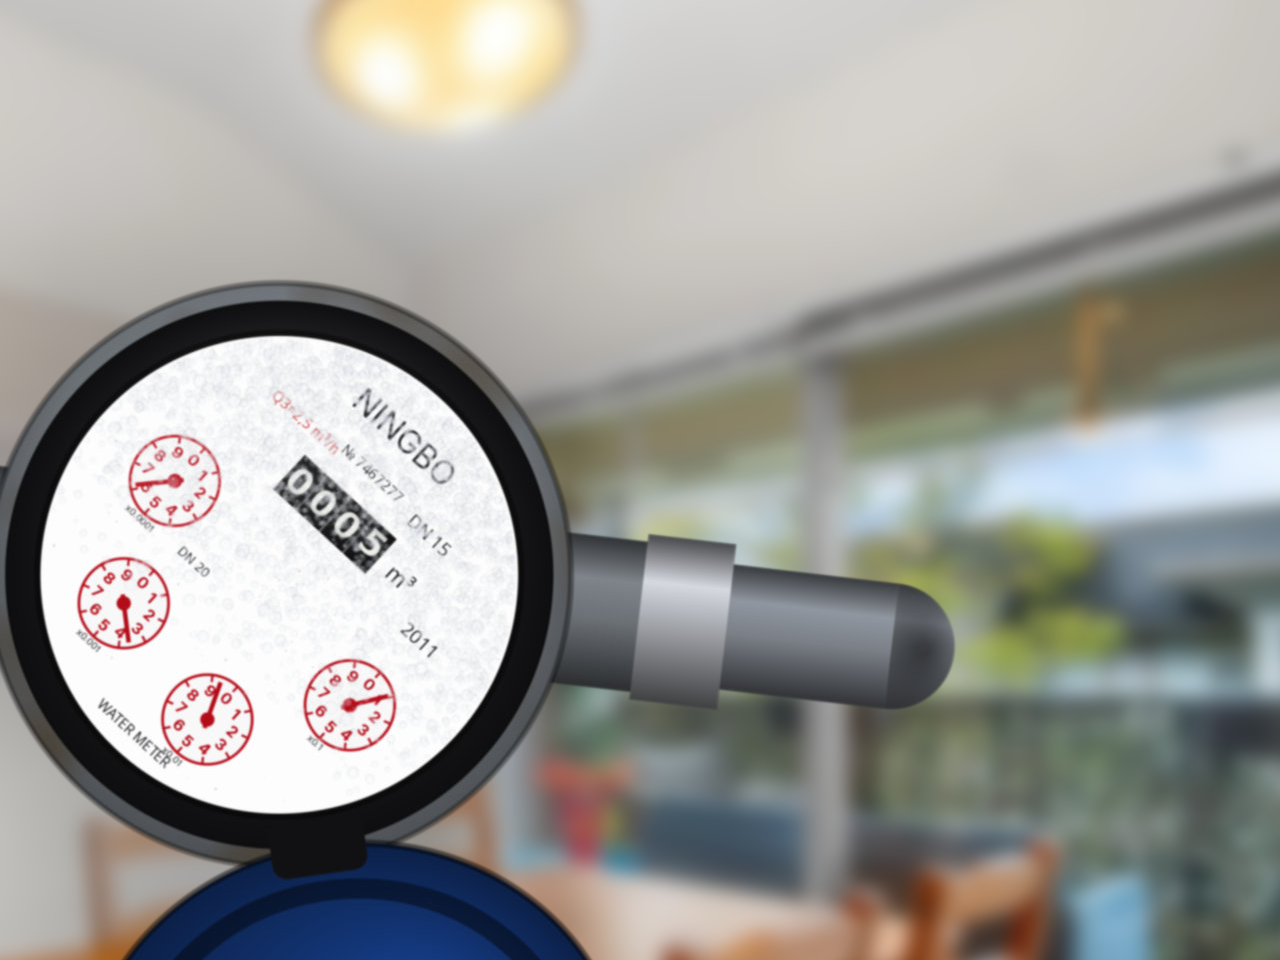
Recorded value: 5.0936 m³
